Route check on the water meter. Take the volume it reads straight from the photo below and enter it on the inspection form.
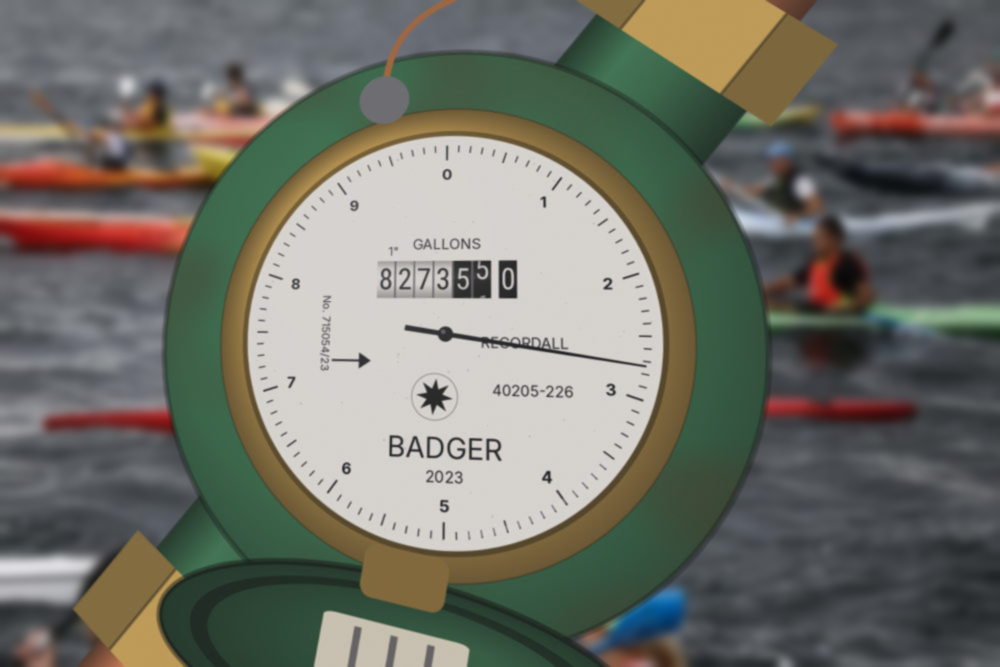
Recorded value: 8273552.7 gal
